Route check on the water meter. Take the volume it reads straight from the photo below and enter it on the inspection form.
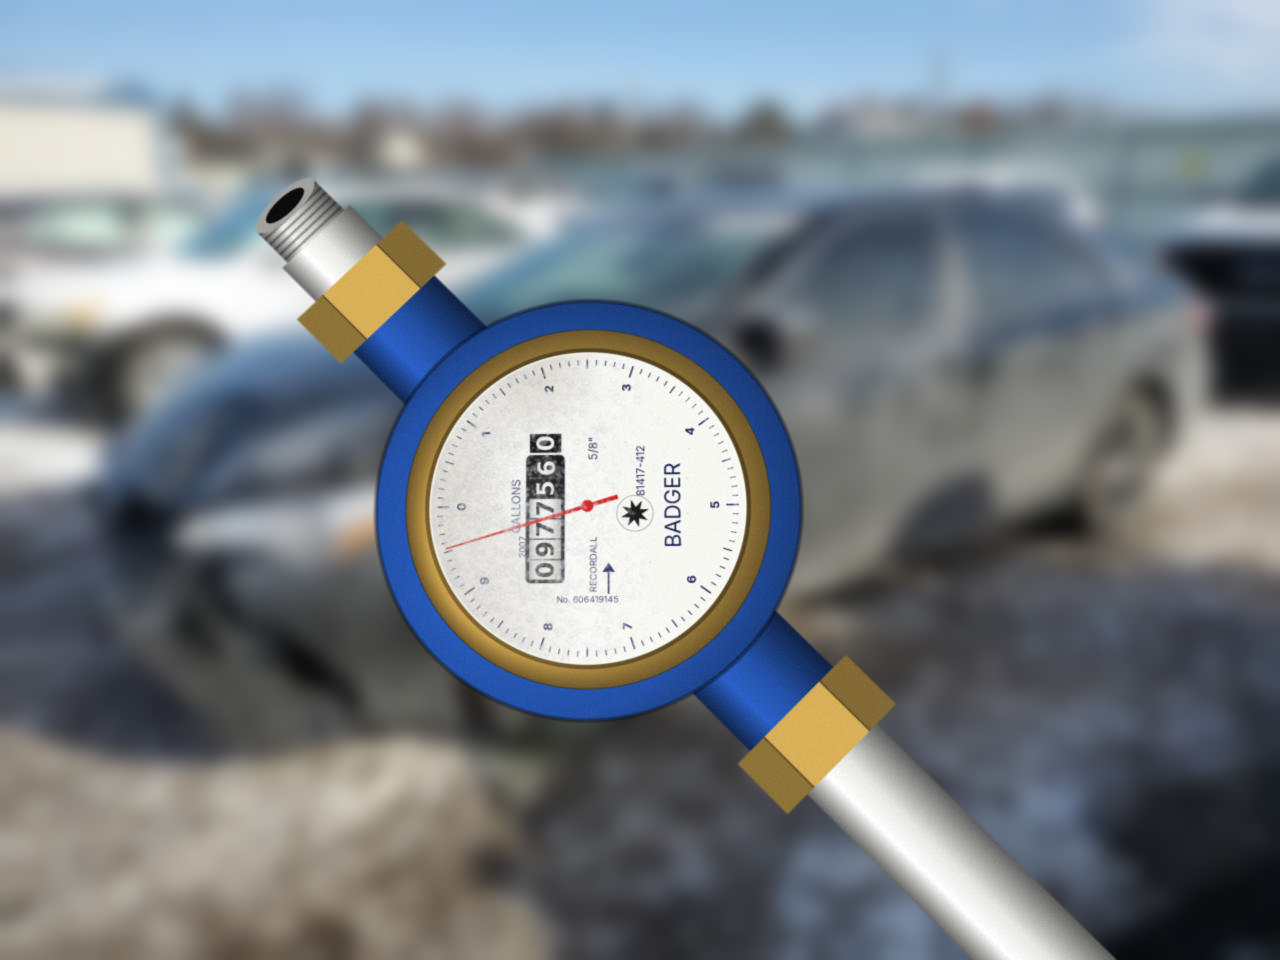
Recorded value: 977559.5 gal
